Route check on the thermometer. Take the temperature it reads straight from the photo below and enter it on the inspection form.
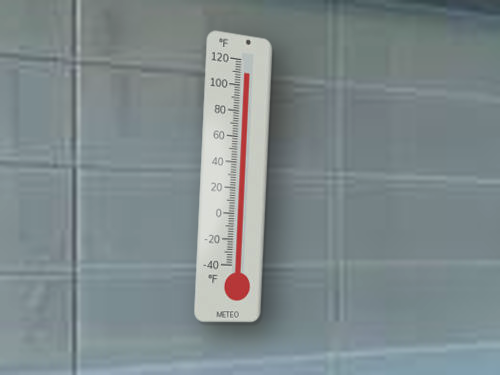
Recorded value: 110 °F
